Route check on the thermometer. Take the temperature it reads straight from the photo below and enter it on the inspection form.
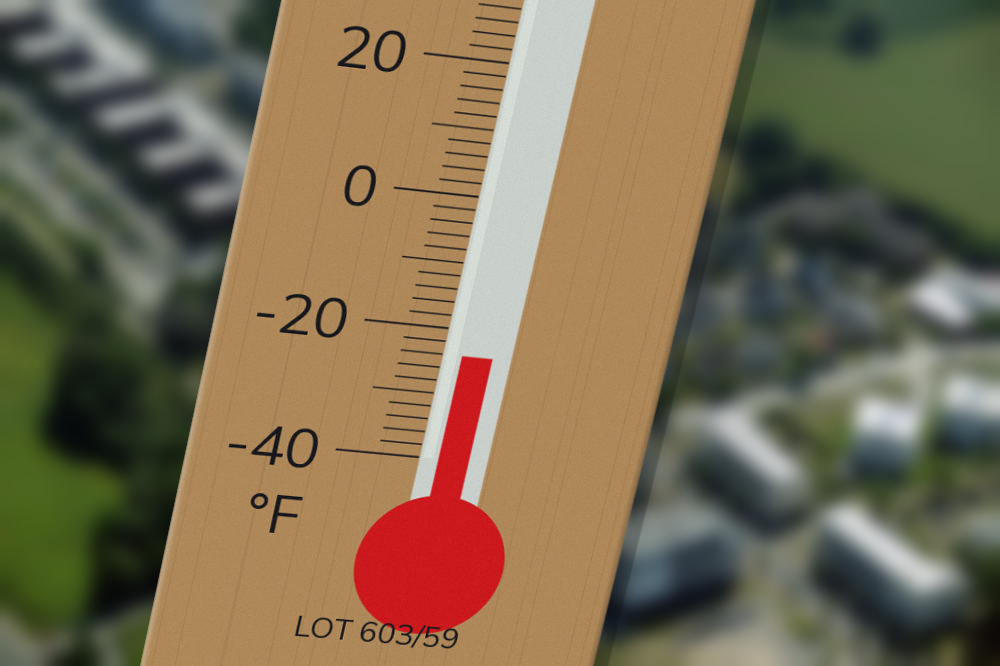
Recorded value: -24 °F
